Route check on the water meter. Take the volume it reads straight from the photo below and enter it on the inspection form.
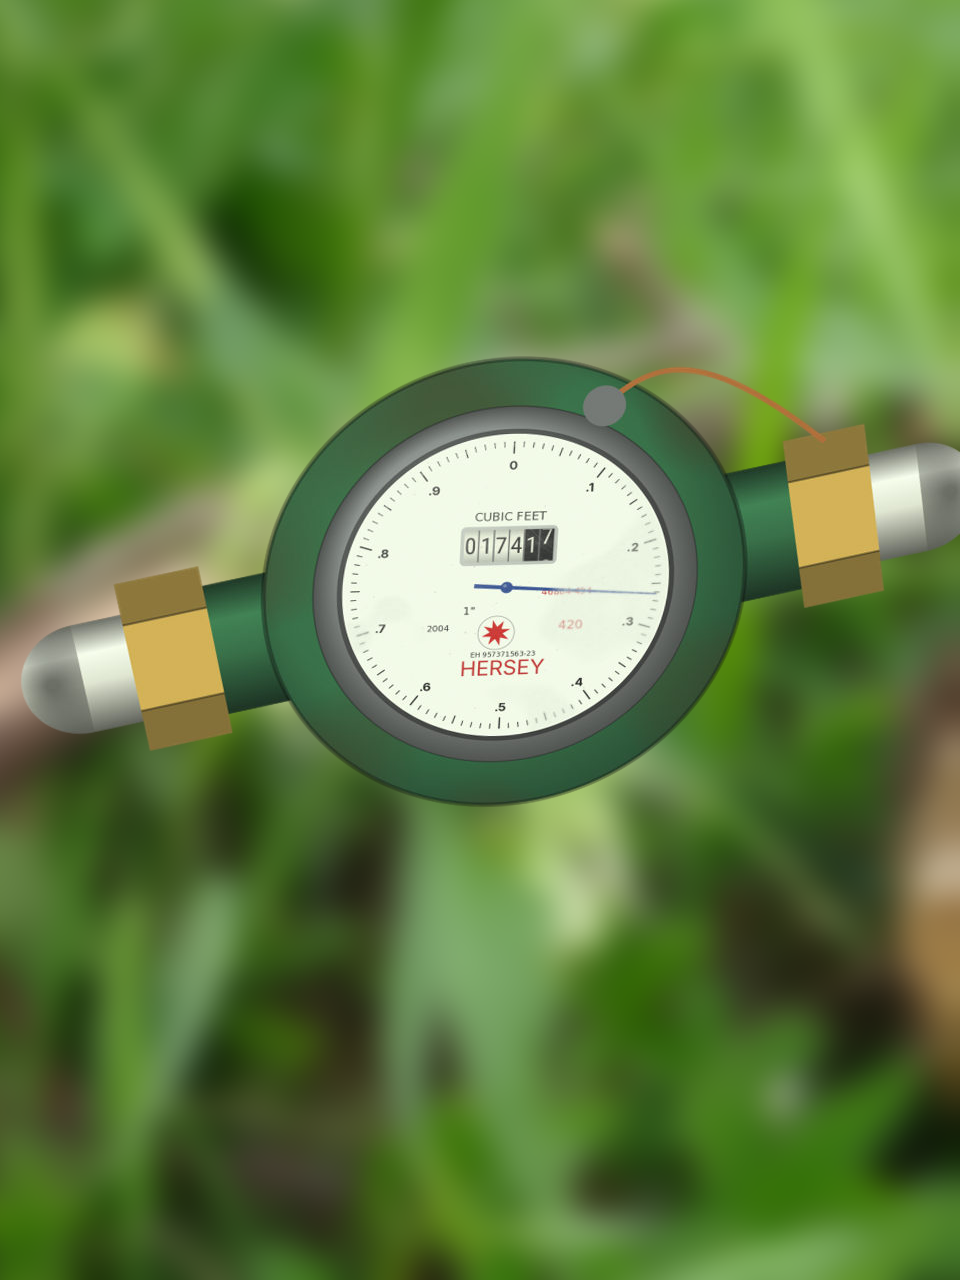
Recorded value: 17417.26 ft³
